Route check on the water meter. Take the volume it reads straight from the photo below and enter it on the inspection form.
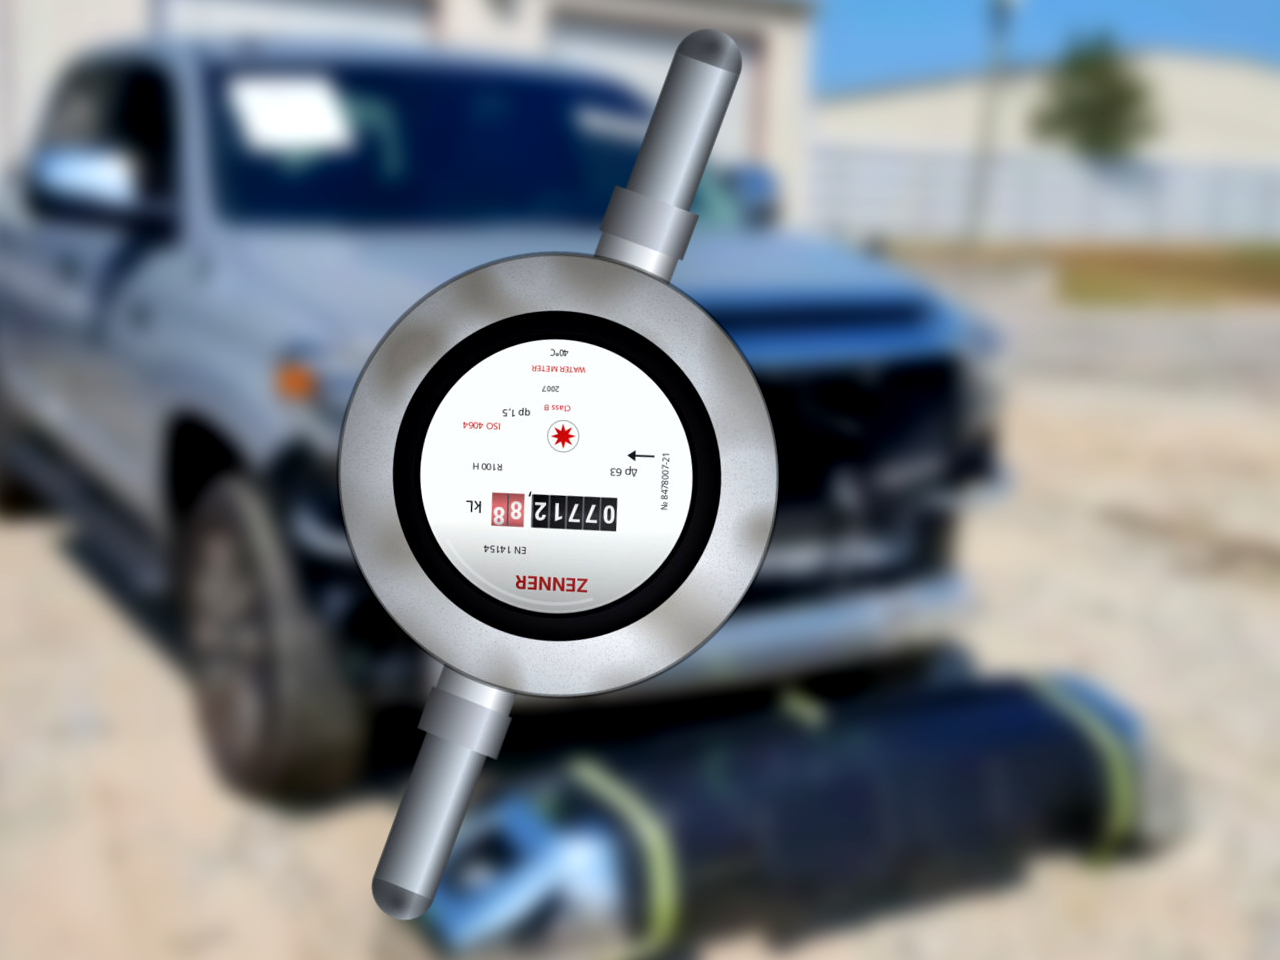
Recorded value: 7712.88 kL
